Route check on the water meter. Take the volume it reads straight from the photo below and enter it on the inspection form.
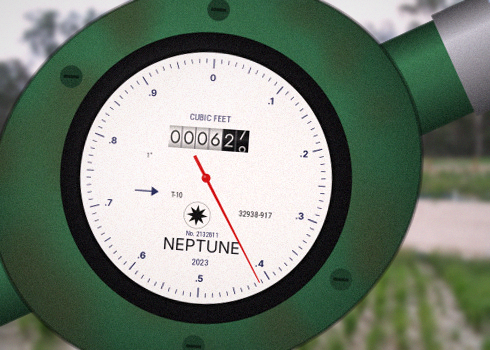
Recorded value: 627.41 ft³
